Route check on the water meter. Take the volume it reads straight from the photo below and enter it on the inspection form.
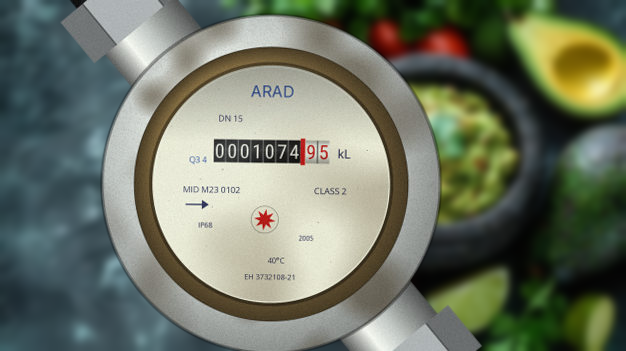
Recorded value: 1074.95 kL
